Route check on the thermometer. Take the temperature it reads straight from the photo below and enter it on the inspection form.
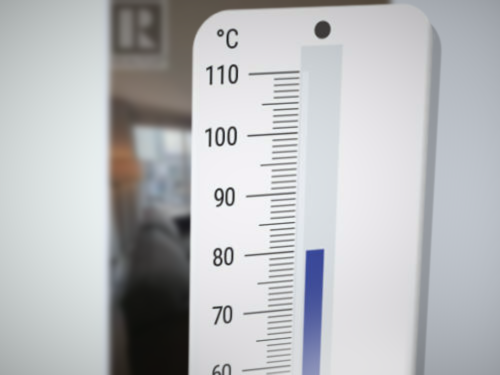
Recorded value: 80 °C
